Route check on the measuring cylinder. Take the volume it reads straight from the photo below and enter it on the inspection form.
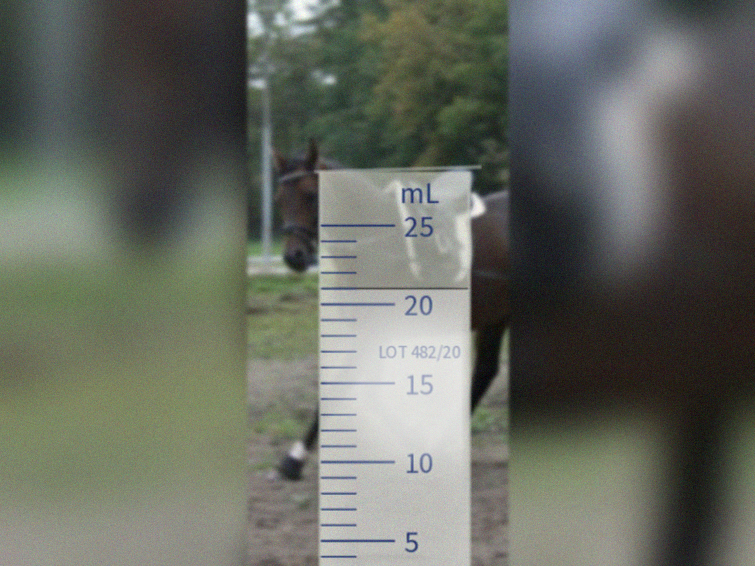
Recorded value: 21 mL
